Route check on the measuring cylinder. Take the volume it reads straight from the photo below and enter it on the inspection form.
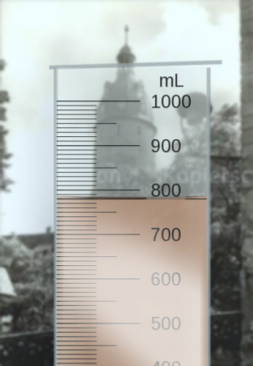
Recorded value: 780 mL
